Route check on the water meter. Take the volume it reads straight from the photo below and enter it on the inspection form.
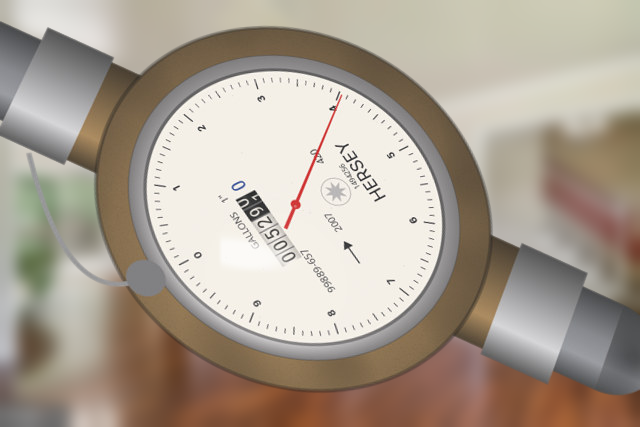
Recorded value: 52904.0 gal
